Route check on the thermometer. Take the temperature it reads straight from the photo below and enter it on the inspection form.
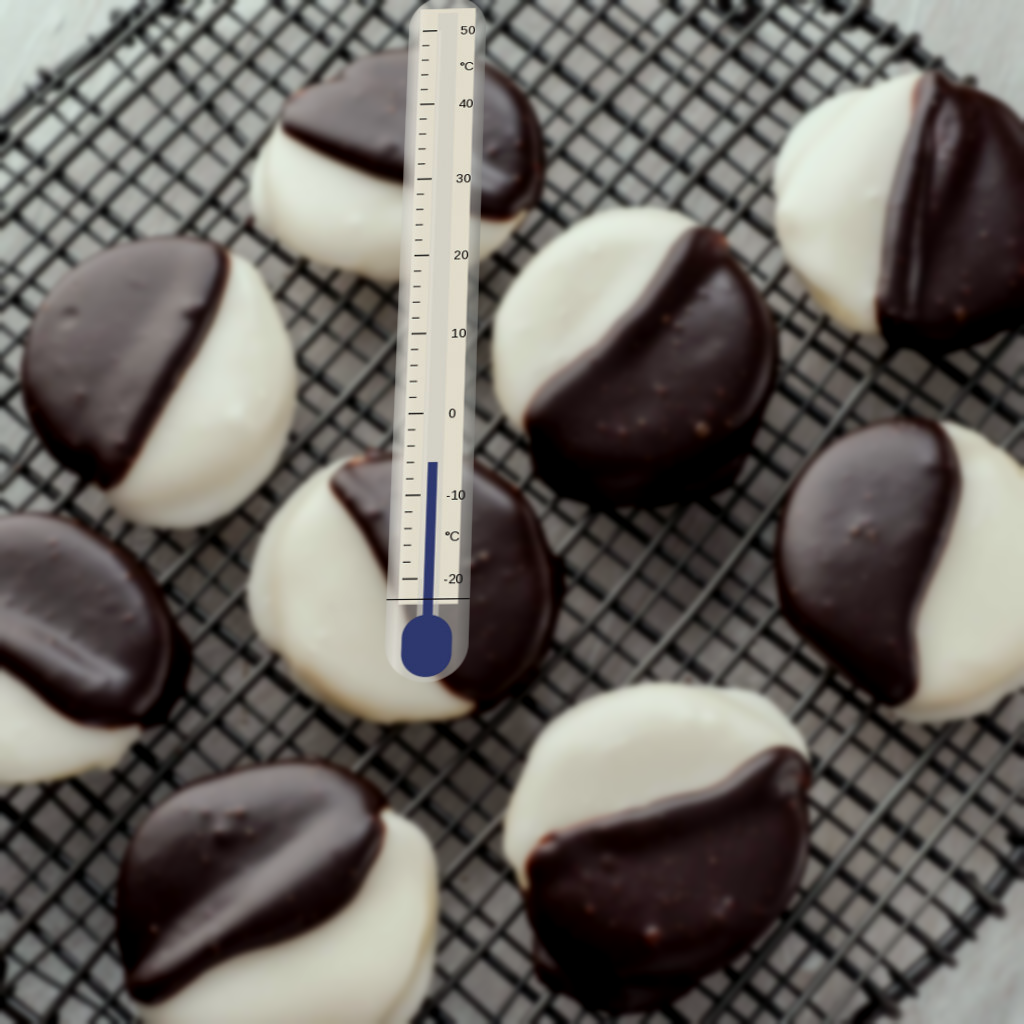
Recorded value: -6 °C
